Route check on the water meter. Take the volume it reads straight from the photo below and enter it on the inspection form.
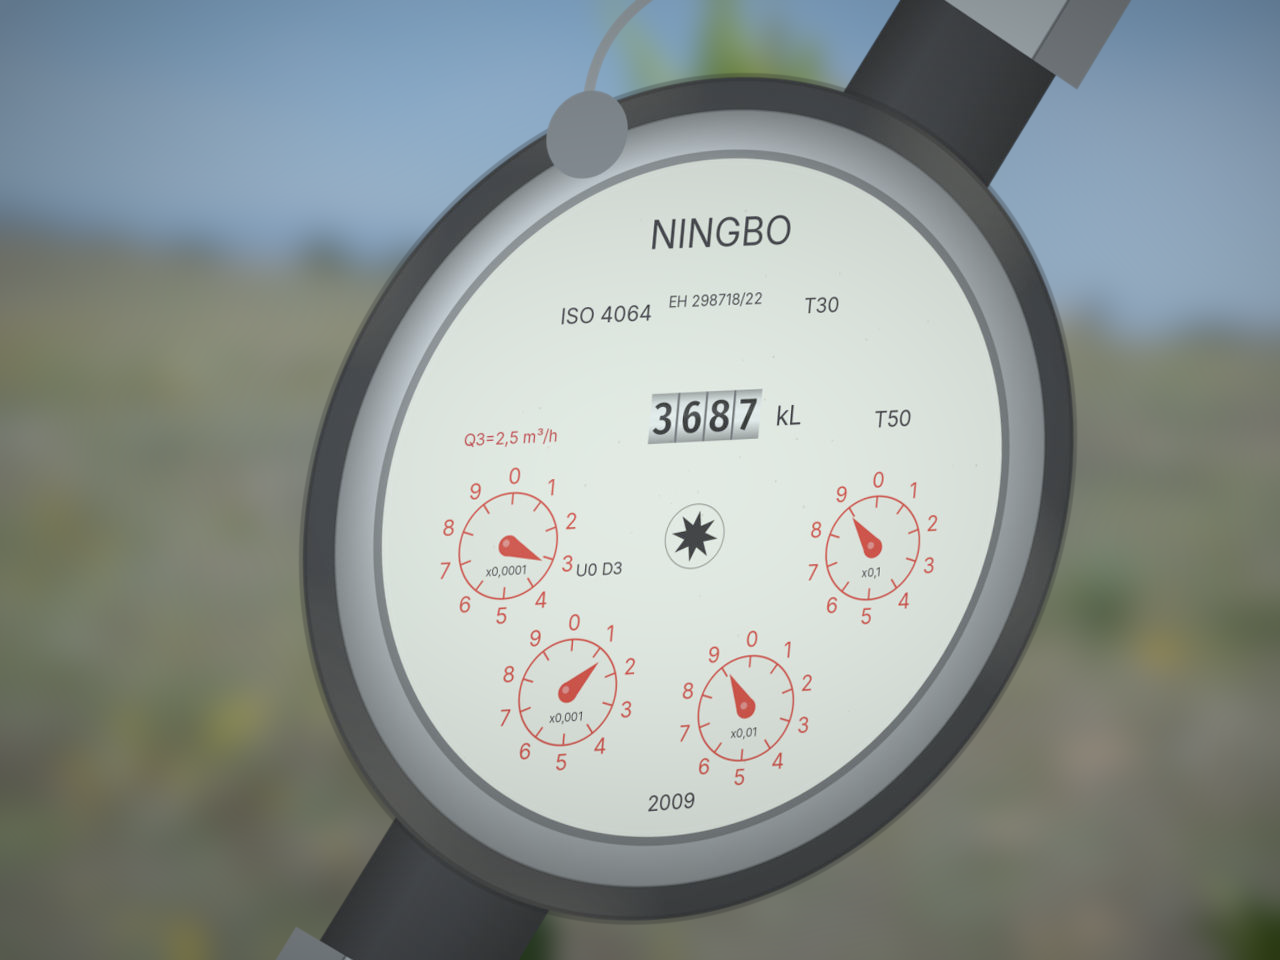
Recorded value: 3687.8913 kL
